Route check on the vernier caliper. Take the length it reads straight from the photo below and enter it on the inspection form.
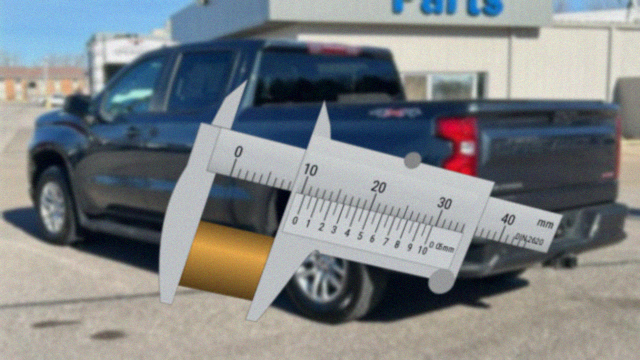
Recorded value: 10.5 mm
